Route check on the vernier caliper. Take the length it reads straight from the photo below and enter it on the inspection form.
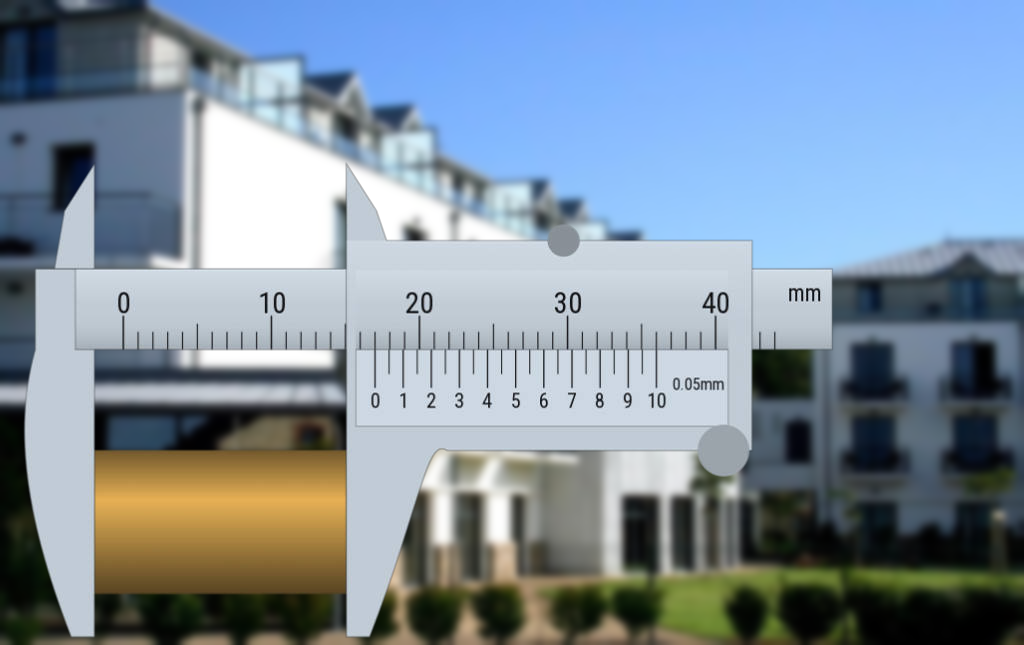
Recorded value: 17.0 mm
